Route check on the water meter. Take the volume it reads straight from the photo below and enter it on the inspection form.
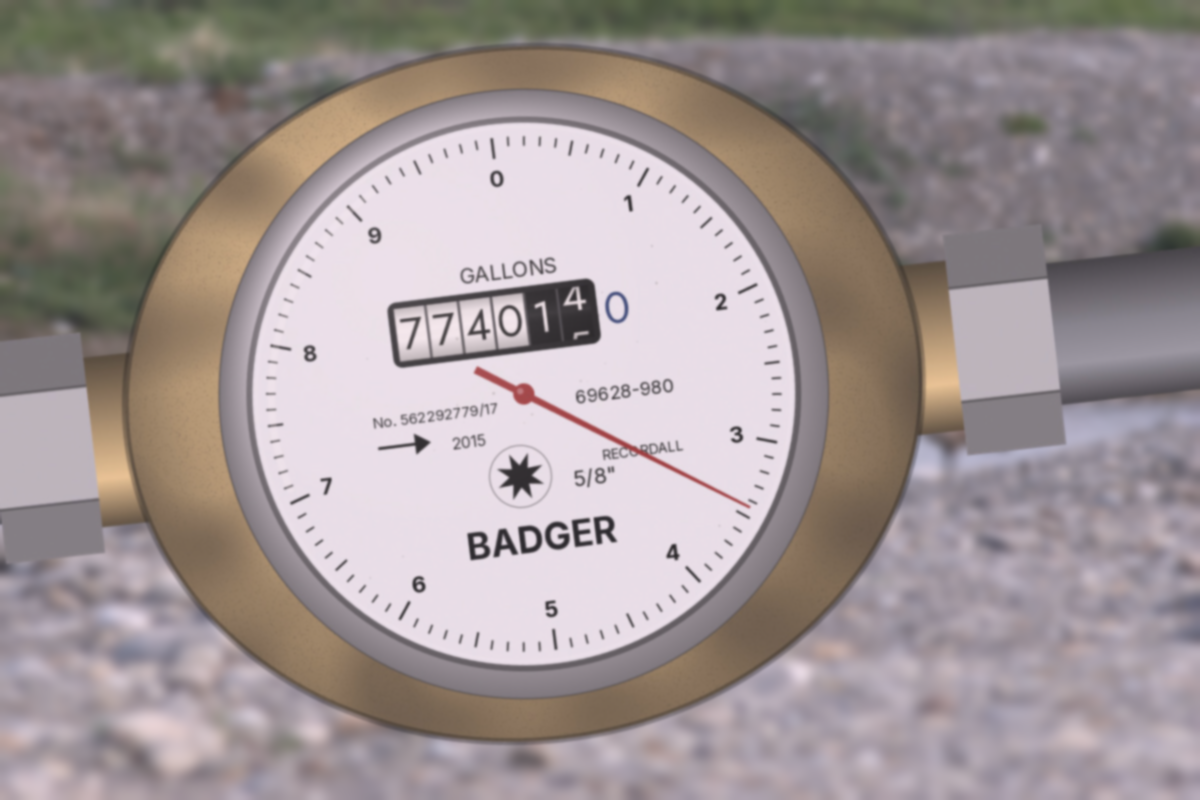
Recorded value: 7740143.4 gal
